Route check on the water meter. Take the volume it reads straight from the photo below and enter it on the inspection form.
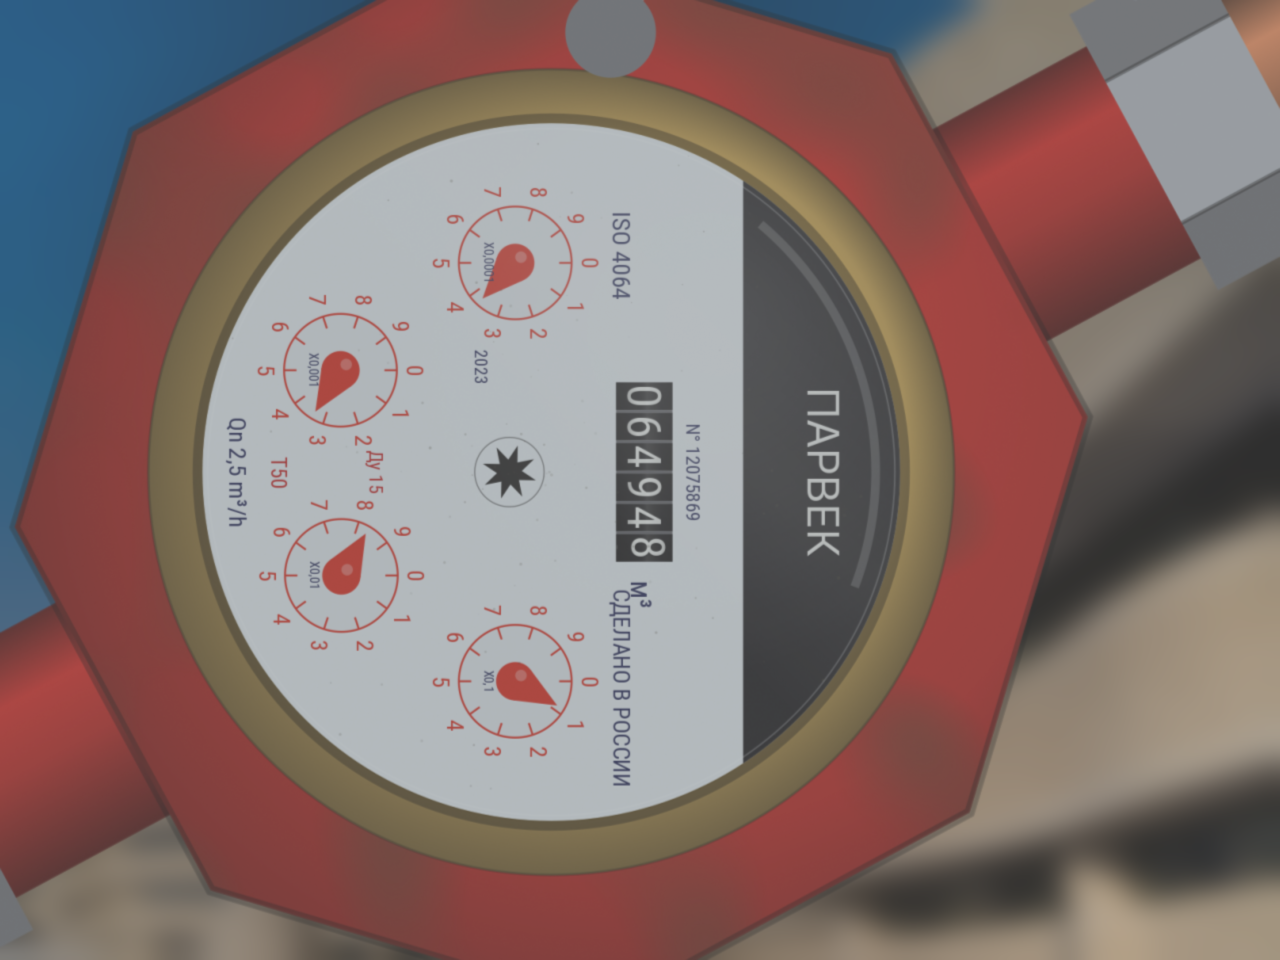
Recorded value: 64948.0833 m³
